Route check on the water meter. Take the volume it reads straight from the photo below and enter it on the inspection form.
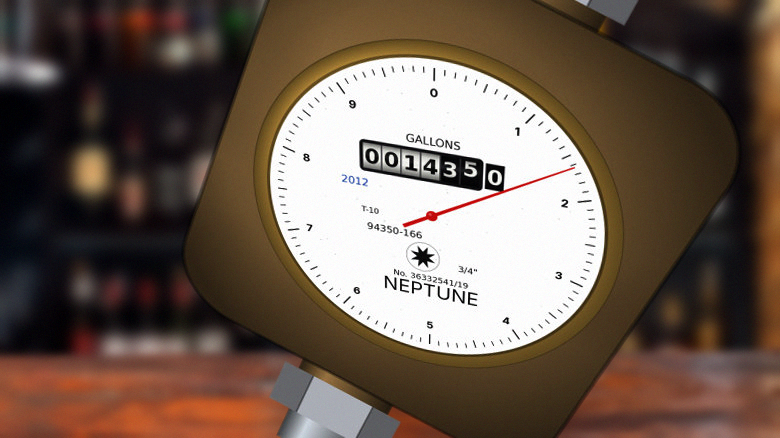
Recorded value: 14351.6 gal
